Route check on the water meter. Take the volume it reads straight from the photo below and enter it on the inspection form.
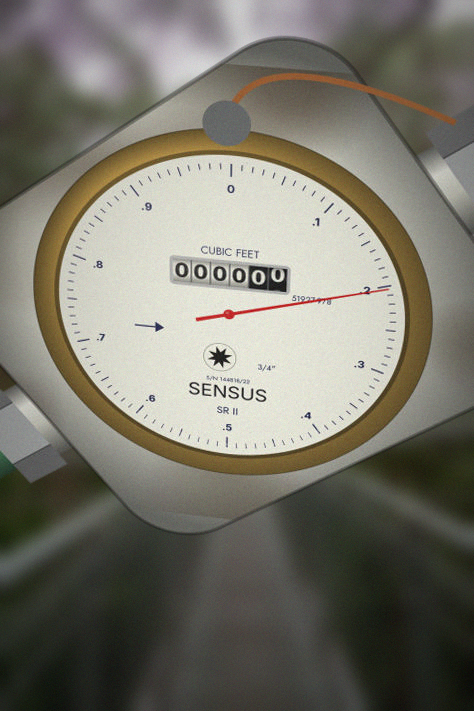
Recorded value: 0.20 ft³
